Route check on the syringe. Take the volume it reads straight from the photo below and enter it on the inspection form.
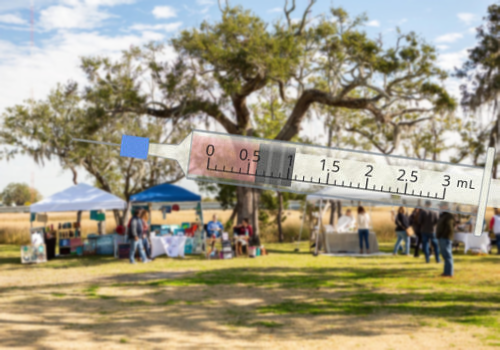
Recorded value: 0.6 mL
